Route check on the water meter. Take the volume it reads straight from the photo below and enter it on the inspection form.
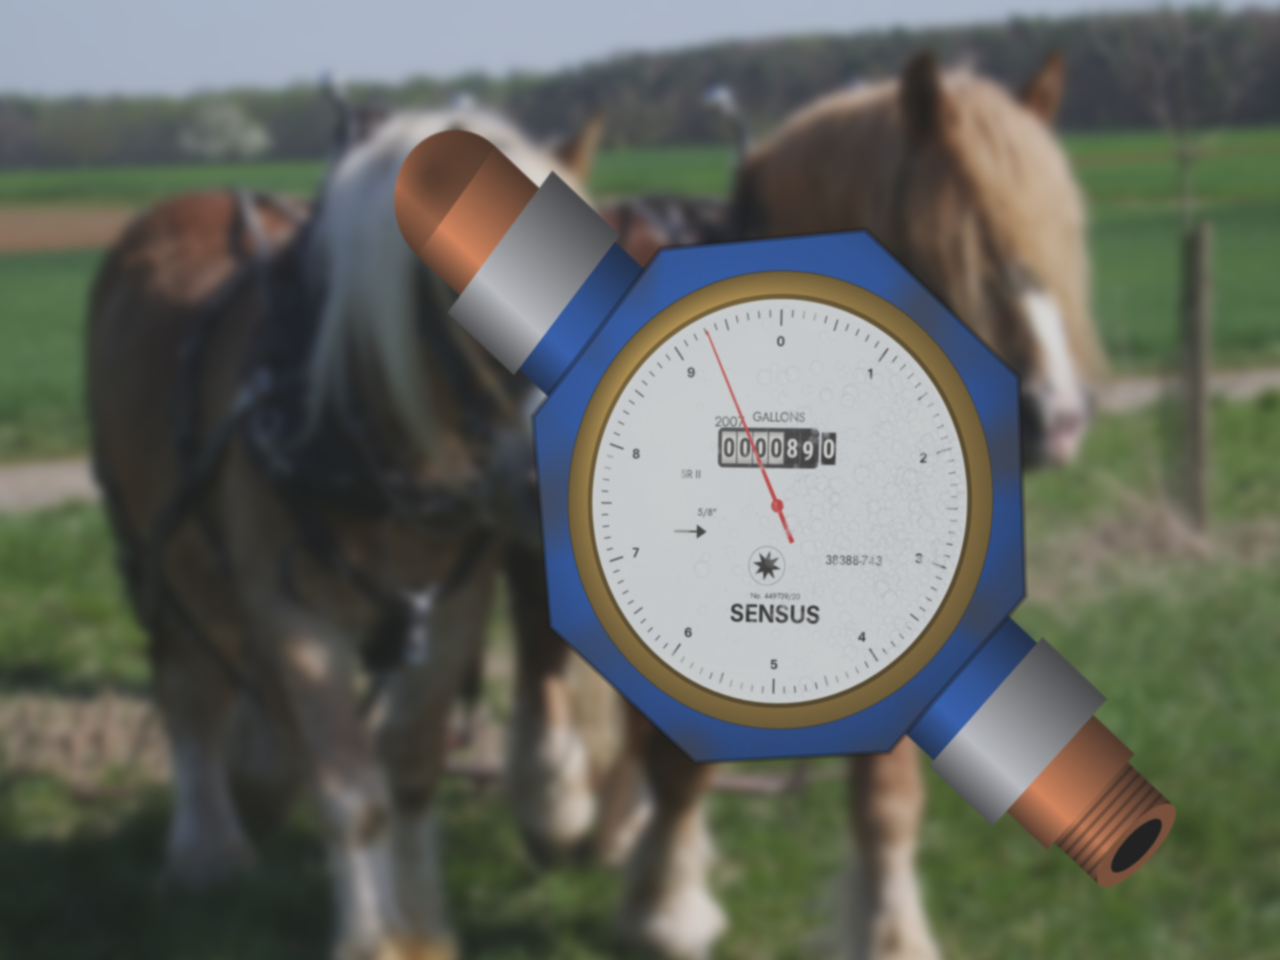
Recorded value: 889.3 gal
